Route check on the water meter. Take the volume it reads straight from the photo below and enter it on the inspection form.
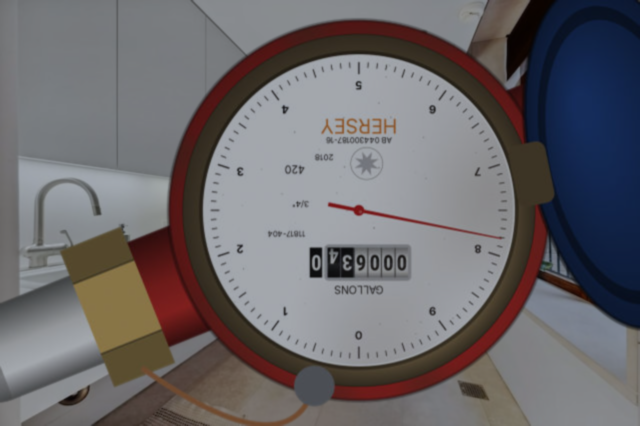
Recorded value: 6337.8 gal
